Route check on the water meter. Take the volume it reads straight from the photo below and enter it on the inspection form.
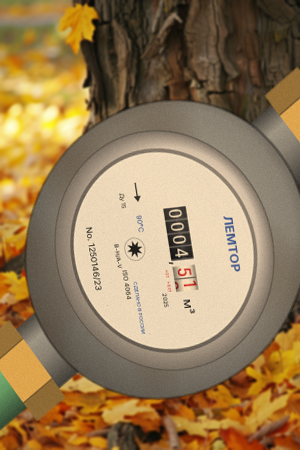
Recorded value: 4.51 m³
